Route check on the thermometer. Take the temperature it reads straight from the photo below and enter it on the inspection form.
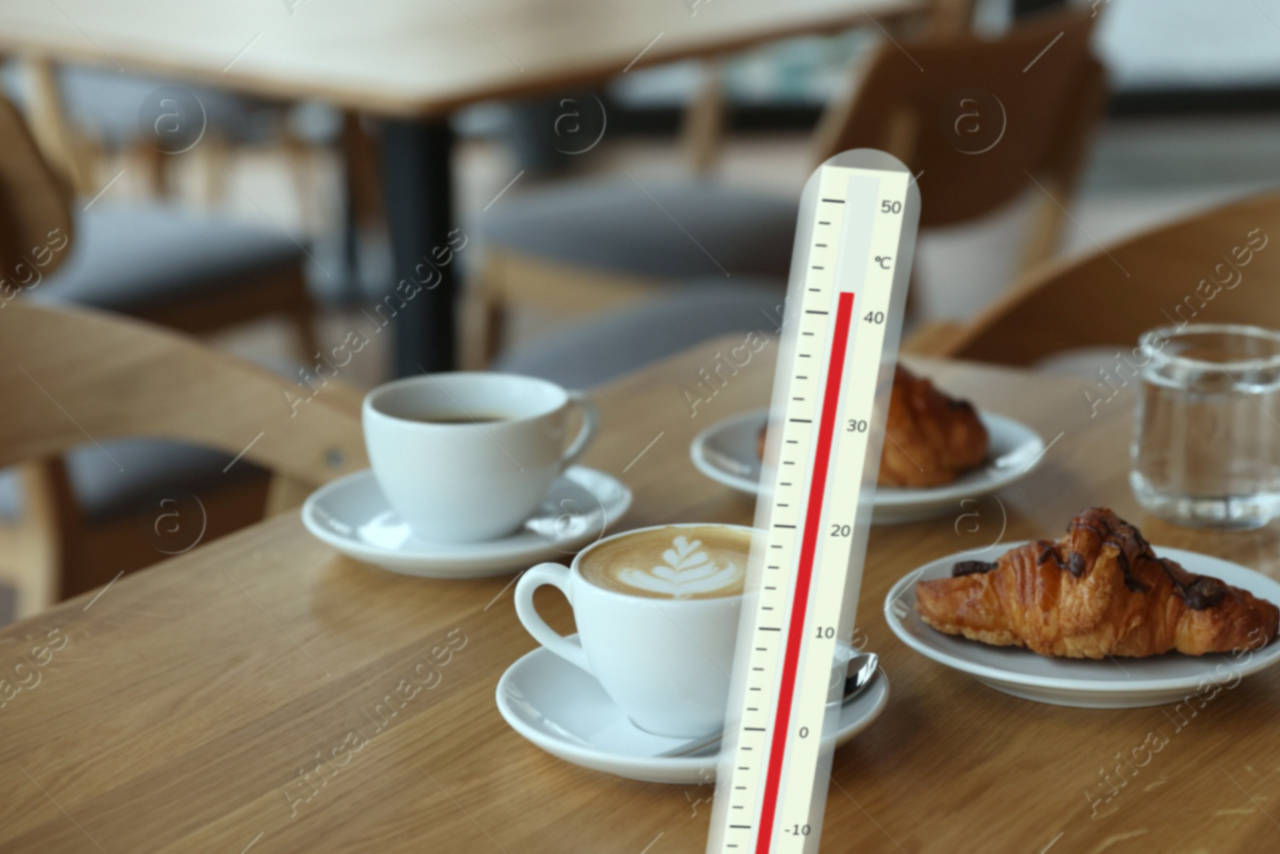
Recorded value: 42 °C
